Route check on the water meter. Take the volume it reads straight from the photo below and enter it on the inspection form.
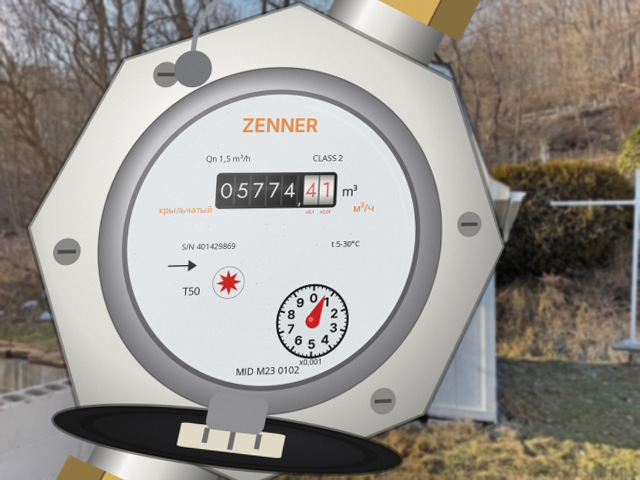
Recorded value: 5774.410 m³
